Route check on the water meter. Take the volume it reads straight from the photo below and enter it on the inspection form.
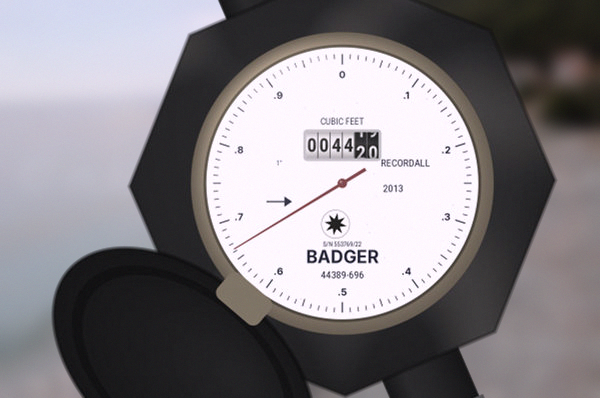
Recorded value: 4419.66 ft³
